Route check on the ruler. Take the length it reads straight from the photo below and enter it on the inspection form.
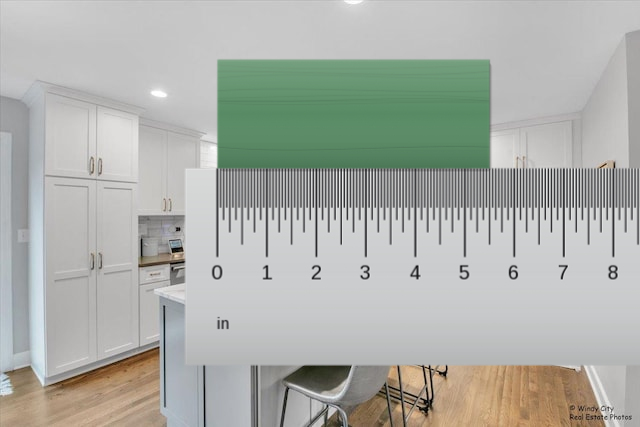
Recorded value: 5.5 in
